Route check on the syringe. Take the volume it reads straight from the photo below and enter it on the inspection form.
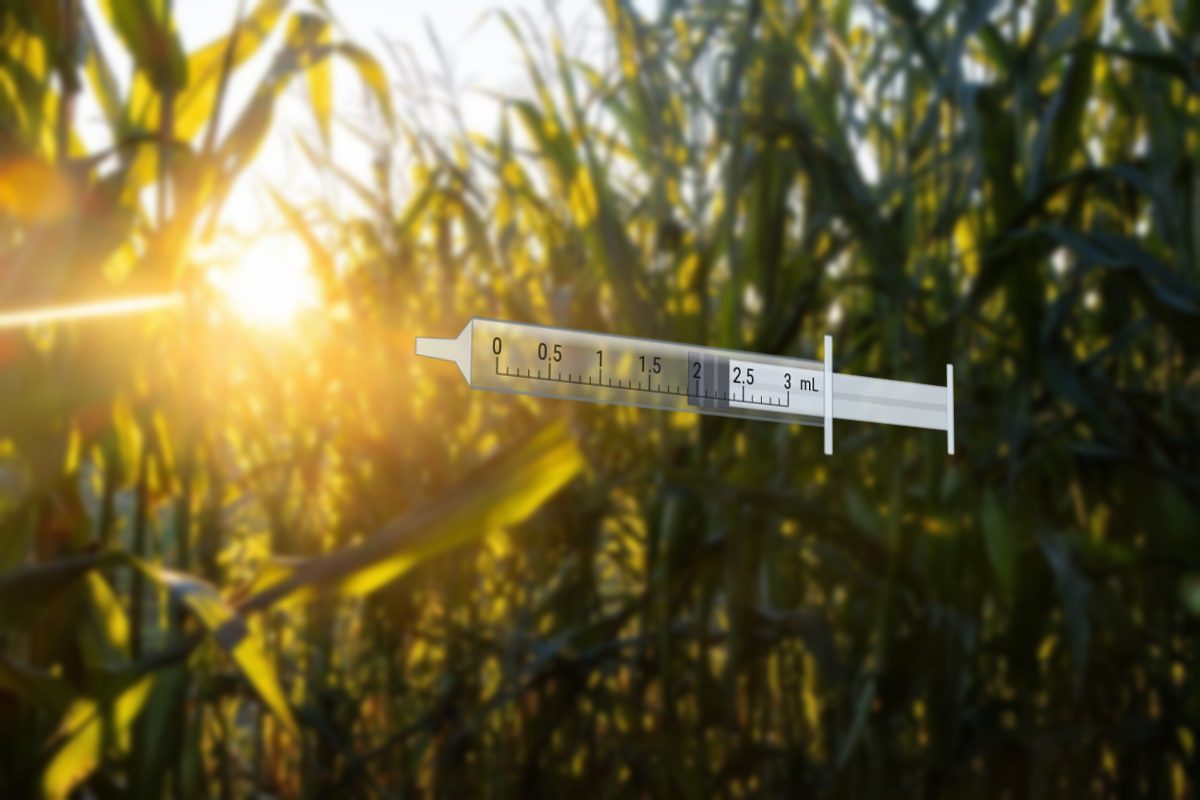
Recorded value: 1.9 mL
